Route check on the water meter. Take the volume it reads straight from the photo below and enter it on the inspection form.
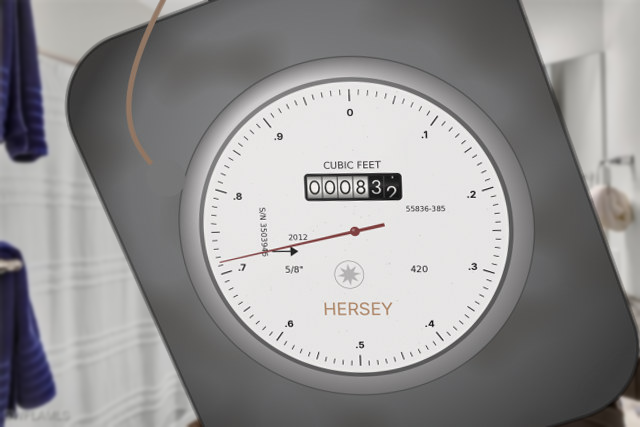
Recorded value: 831.71 ft³
